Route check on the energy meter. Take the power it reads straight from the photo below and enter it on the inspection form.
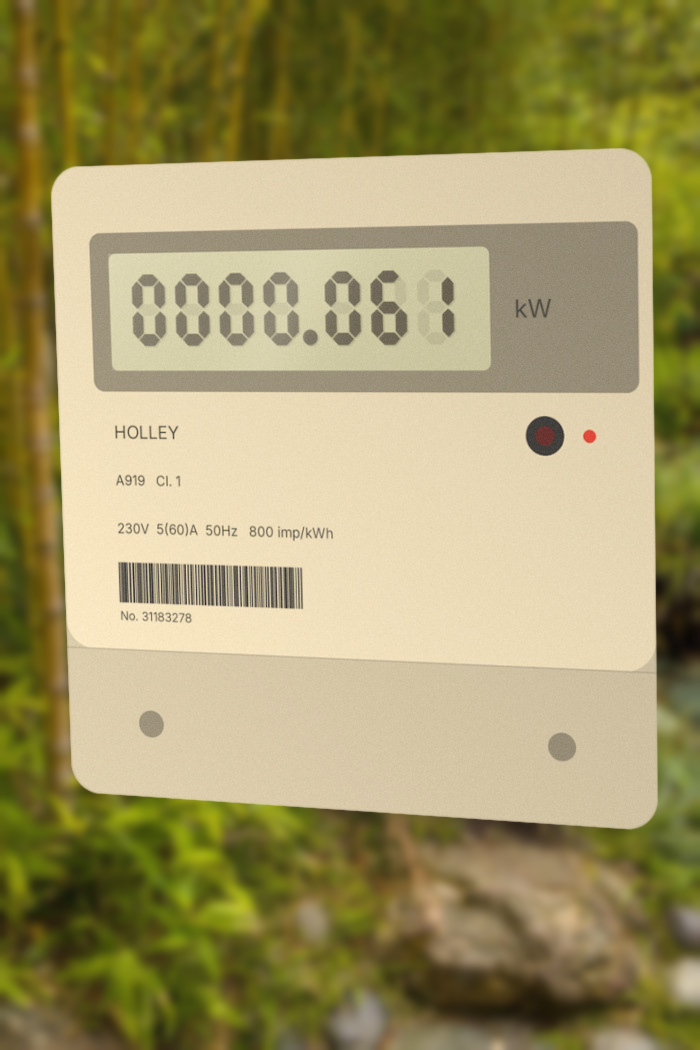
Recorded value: 0.061 kW
